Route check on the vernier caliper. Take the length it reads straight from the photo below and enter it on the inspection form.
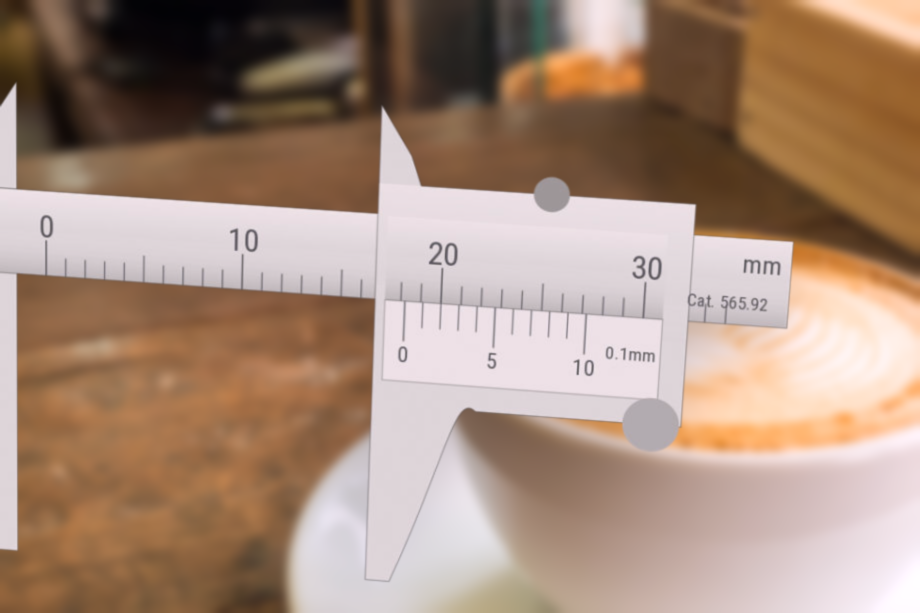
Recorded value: 18.2 mm
